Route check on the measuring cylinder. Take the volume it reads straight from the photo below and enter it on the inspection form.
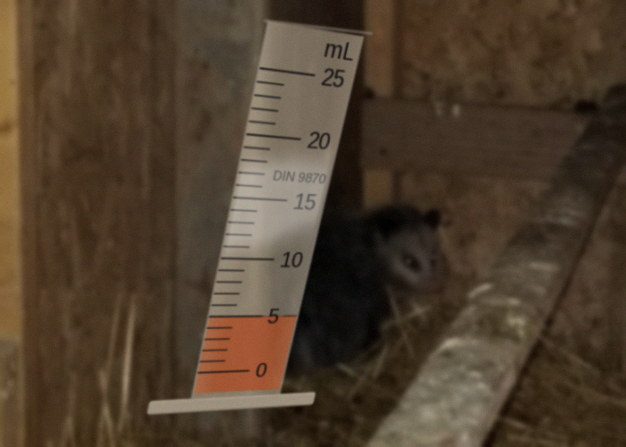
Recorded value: 5 mL
